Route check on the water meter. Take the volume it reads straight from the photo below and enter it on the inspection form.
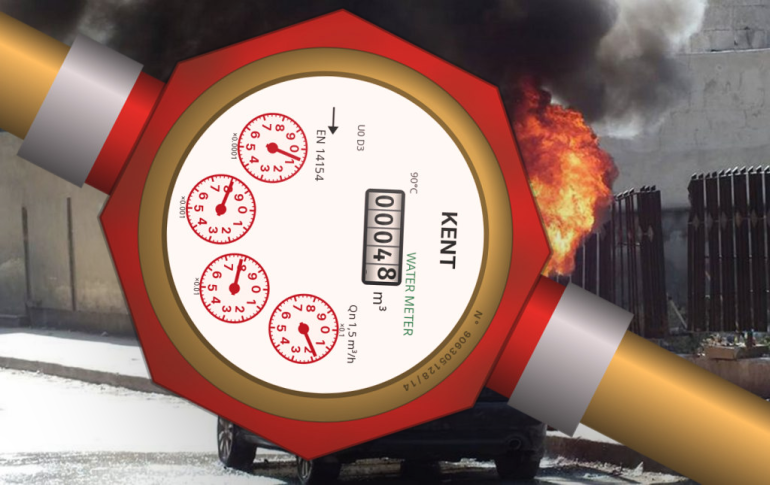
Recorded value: 48.1780 m³
